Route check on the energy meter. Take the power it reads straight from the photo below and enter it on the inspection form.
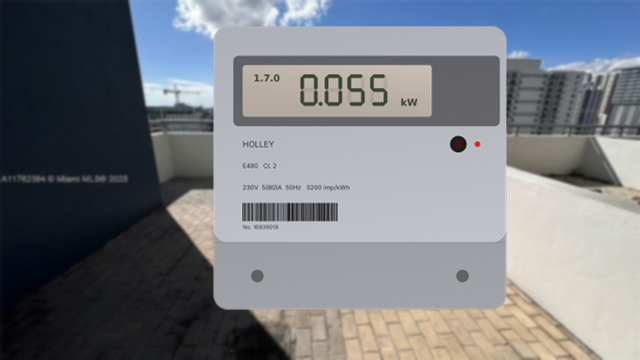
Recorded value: 0.055 kW
